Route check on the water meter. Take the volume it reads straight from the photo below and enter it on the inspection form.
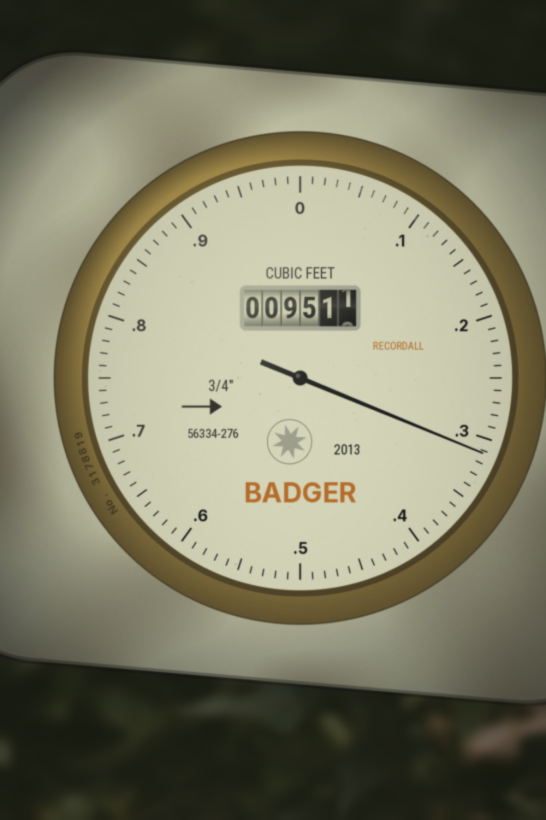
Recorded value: 9511.31 ft³
